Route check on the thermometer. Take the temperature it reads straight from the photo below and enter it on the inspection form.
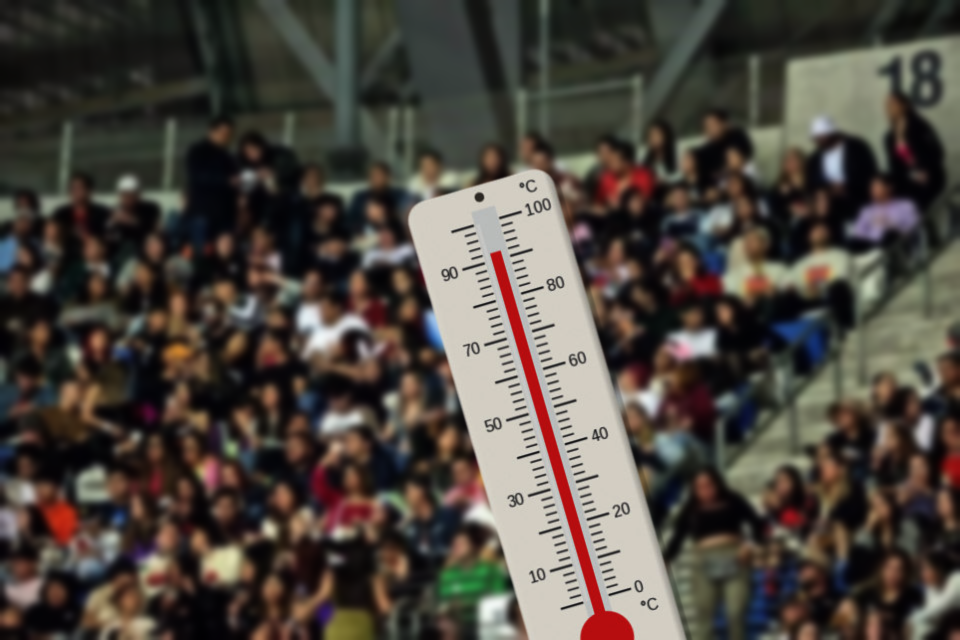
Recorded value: 92 °C
